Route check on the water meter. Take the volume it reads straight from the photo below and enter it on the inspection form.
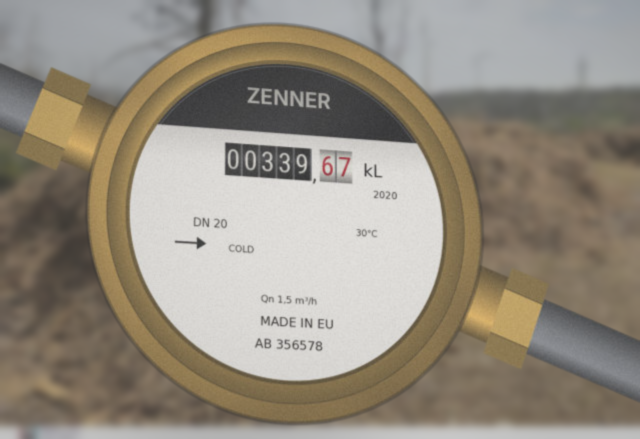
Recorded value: 339.67 kL
